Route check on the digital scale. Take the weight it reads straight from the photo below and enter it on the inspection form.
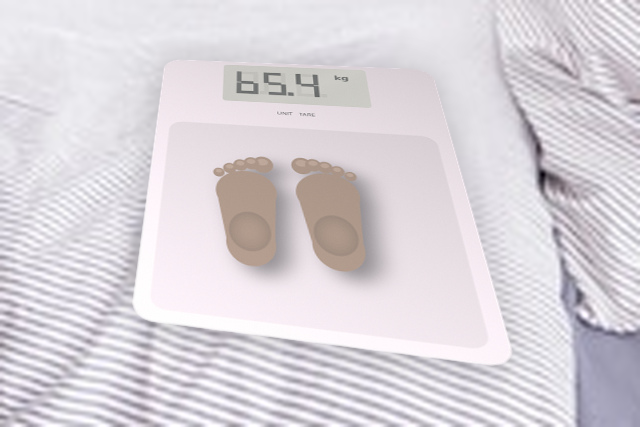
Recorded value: 65.4 kg
